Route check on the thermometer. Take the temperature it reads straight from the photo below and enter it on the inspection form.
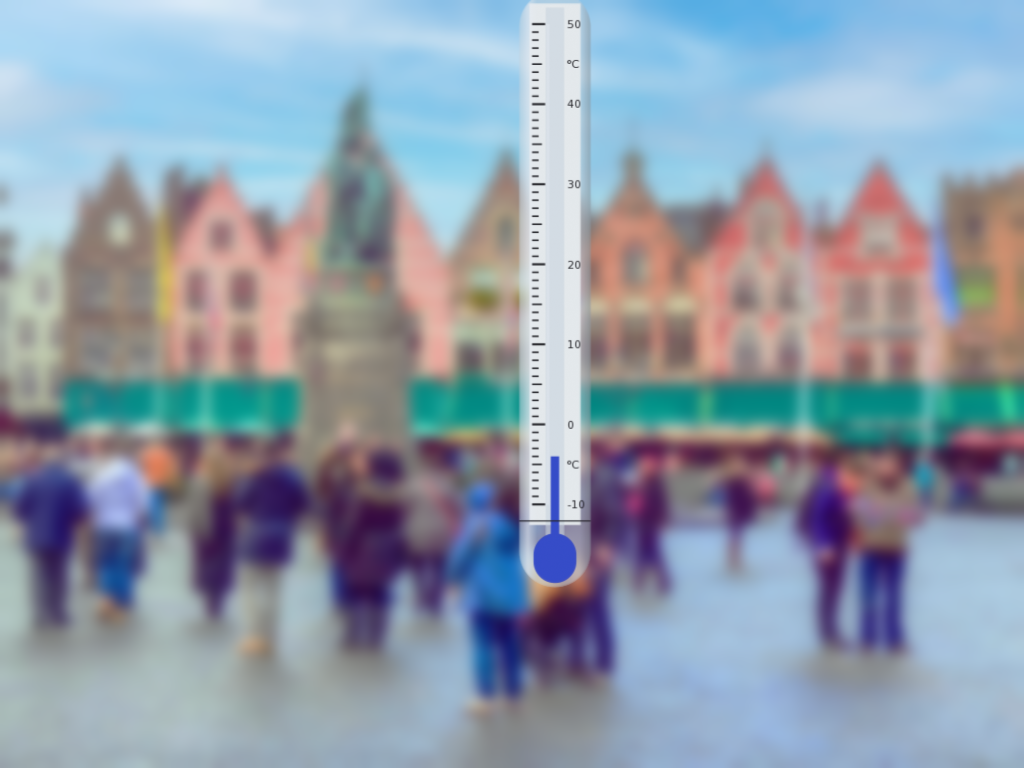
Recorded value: -4 °C
